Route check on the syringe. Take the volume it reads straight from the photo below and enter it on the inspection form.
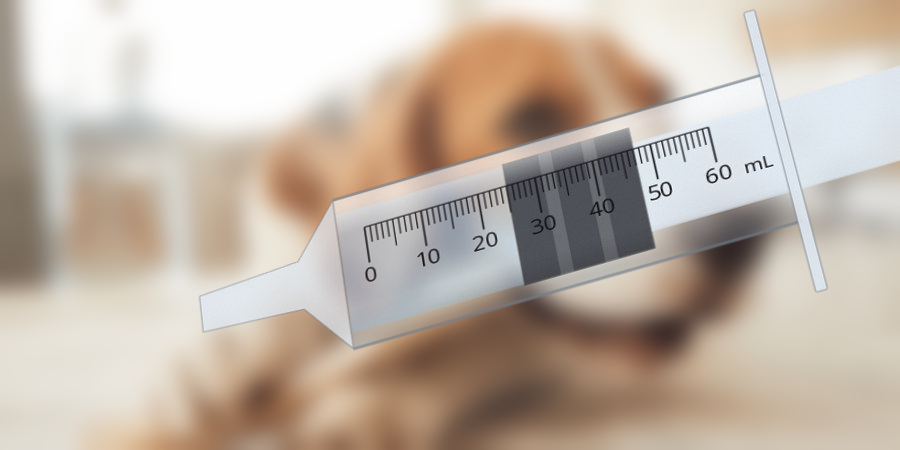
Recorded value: 25 mL
